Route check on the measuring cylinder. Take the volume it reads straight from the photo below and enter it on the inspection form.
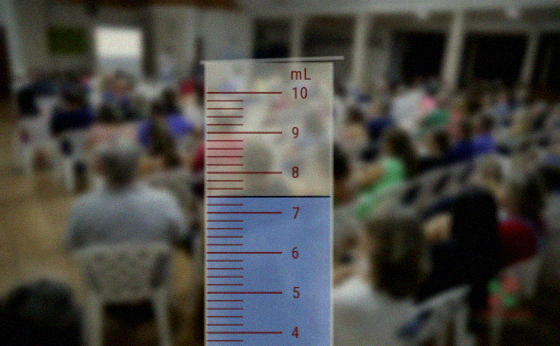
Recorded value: 7.4 mL
